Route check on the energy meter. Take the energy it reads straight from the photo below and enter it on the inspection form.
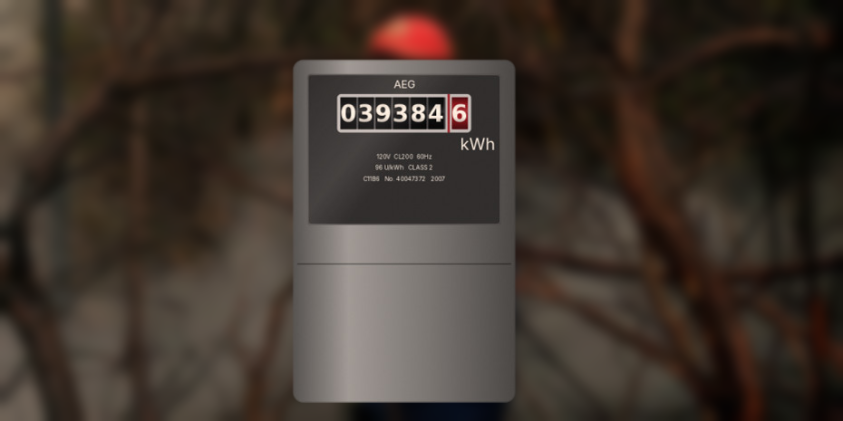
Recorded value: 39384.6 kWh
